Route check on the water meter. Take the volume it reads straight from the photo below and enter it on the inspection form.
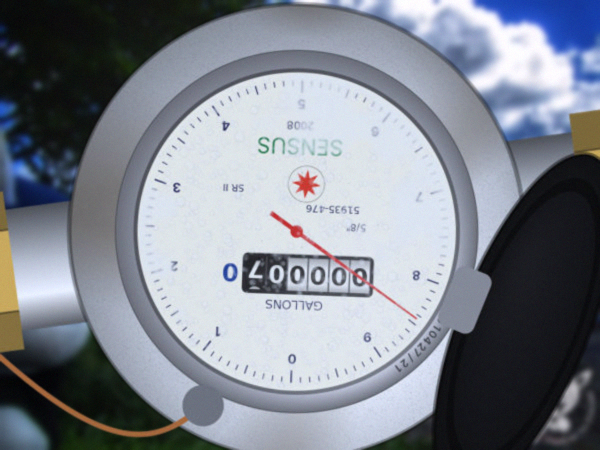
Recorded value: 68.4 gal
